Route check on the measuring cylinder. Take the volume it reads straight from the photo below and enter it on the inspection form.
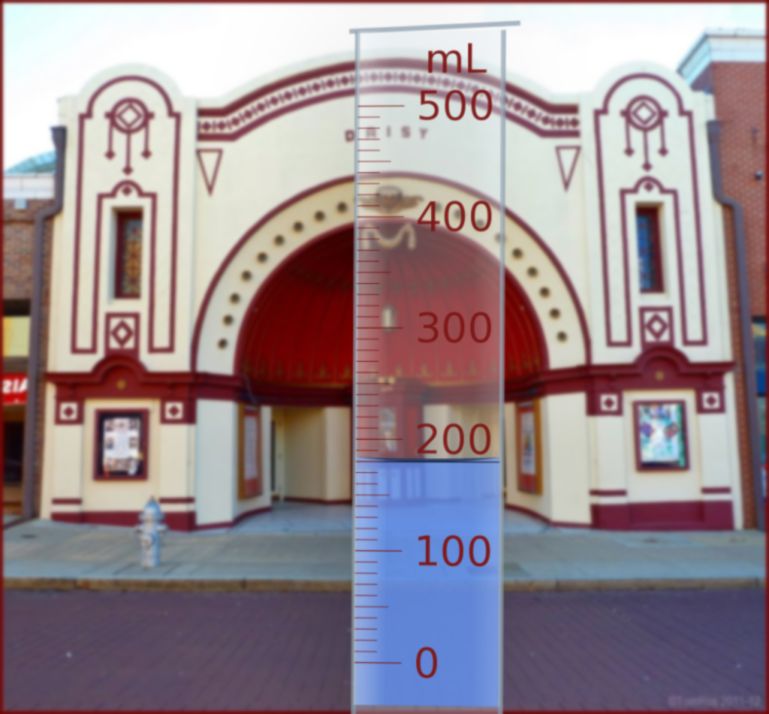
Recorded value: 180 mL
